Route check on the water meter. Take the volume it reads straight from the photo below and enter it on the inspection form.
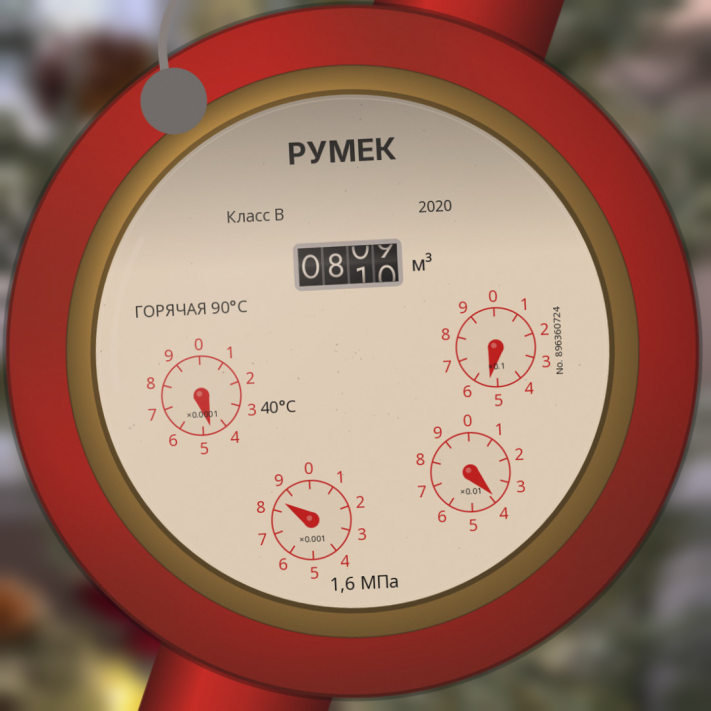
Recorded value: 809.5384 m³
